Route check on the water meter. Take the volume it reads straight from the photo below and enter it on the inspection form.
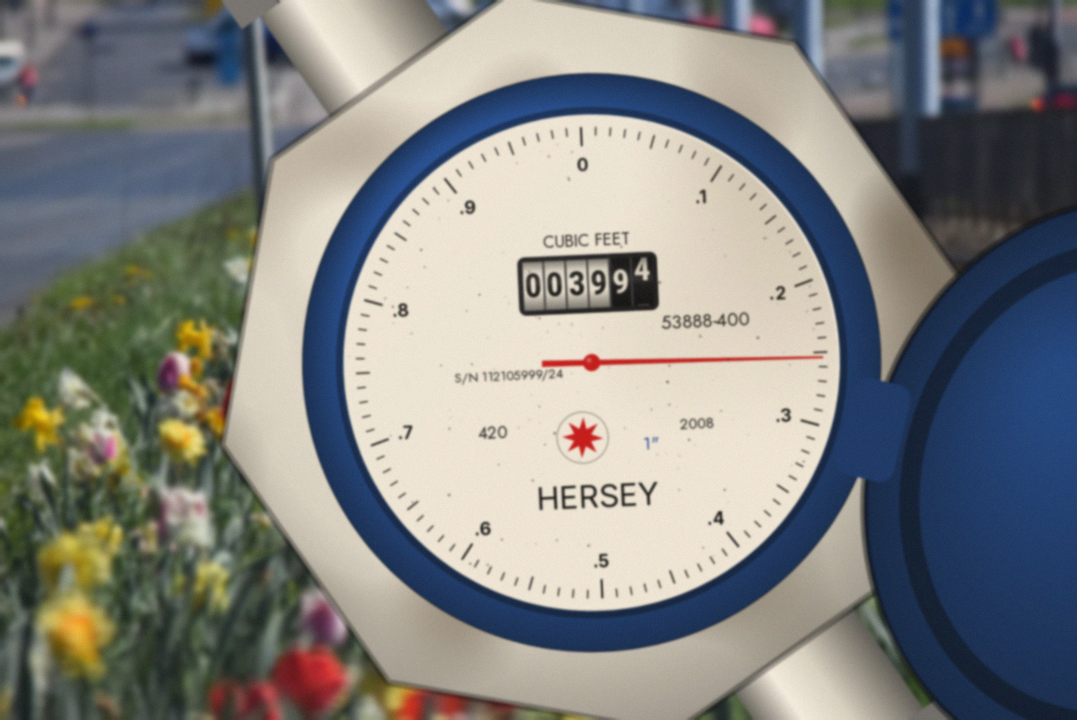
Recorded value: 3994.25 ft³
